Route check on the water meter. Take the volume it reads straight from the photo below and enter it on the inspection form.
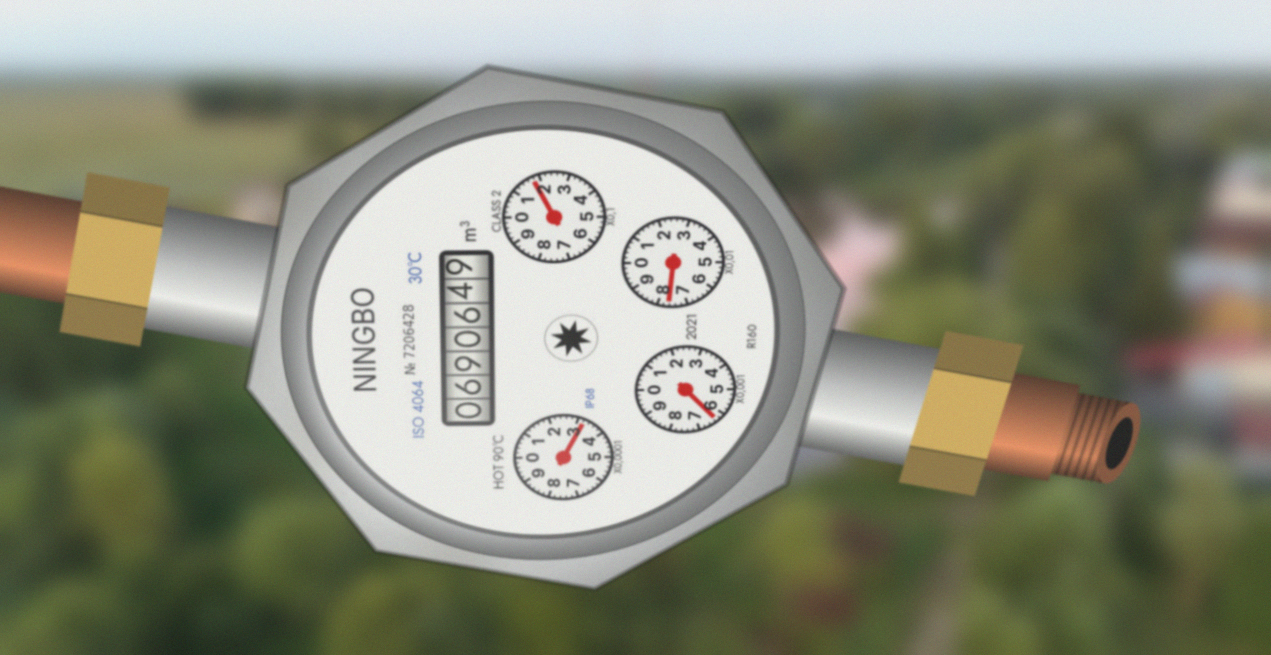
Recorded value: 690649.1763 m³
